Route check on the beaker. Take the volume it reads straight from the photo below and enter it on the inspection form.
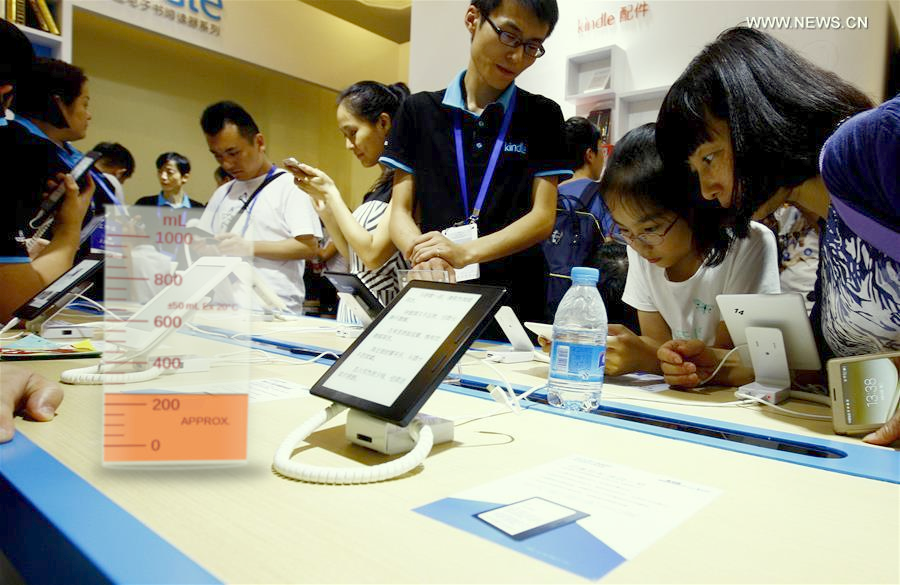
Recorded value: 250 mL
